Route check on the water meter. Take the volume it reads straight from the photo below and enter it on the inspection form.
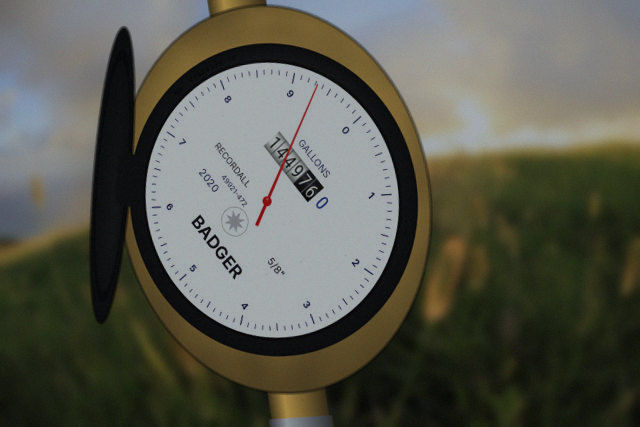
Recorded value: 1449759.3 gal
